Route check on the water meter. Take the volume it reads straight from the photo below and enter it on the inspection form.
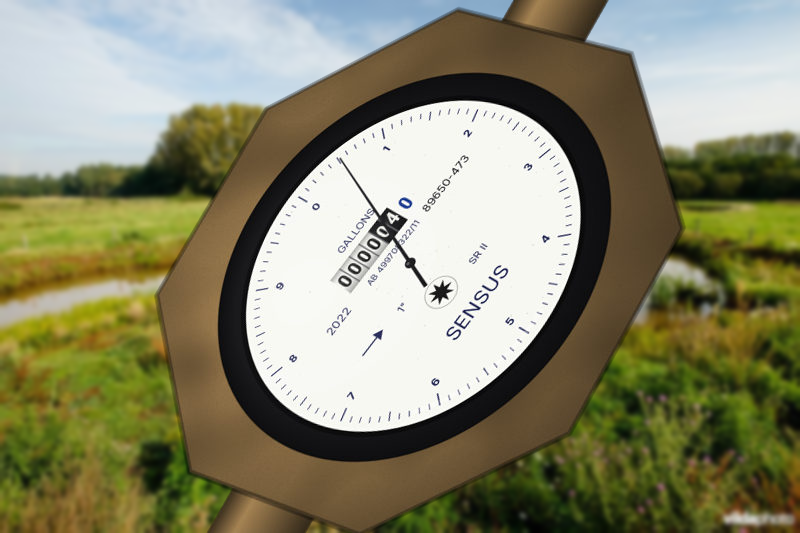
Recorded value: 40.5 gal
